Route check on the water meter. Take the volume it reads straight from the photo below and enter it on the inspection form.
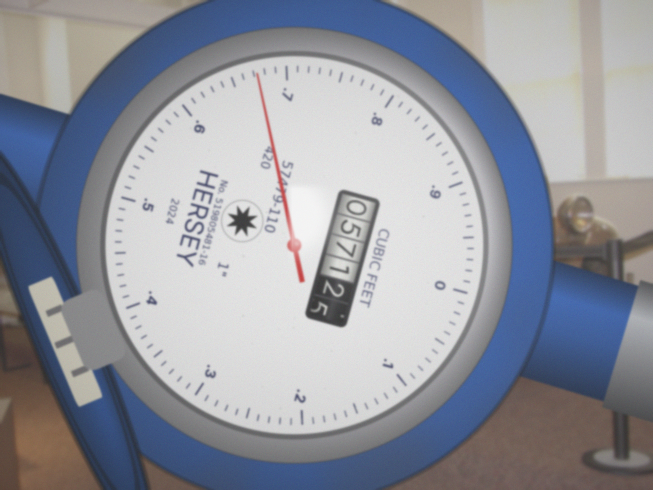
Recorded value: 57124.67 ft³
